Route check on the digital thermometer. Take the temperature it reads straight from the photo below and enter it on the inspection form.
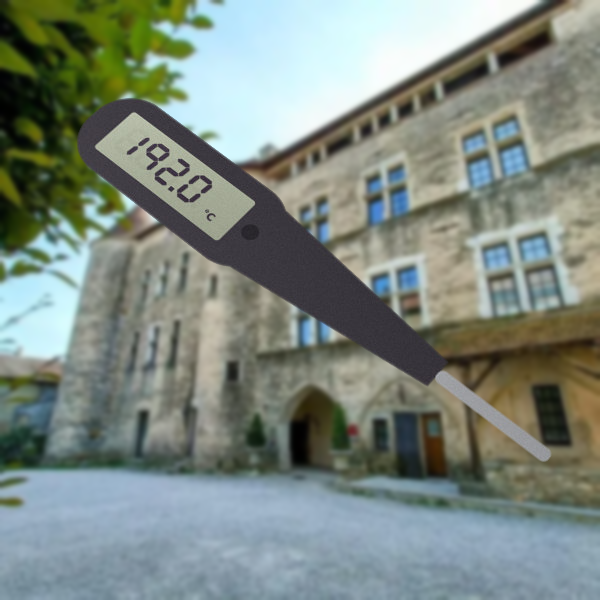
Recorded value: 192.0 °C
